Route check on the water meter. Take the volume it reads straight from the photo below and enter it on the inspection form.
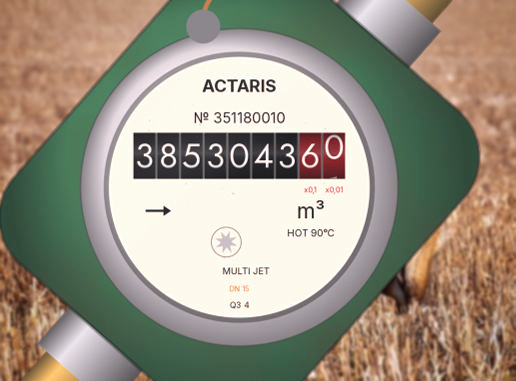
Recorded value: 3853043.60 m³
